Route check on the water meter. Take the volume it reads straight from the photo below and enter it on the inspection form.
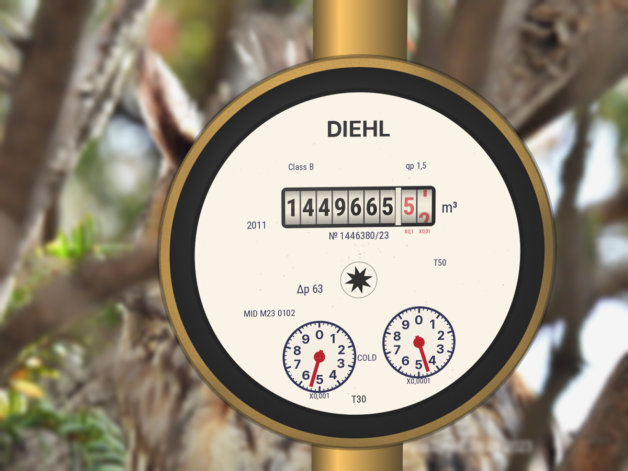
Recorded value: 1449665.5154 m³
